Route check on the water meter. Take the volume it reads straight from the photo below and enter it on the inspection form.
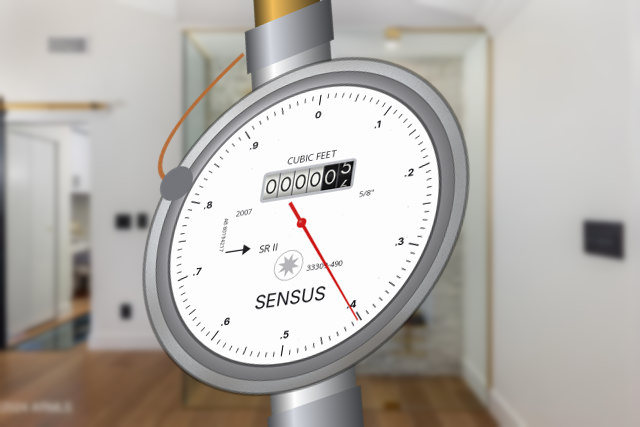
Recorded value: 5.40 ft³
